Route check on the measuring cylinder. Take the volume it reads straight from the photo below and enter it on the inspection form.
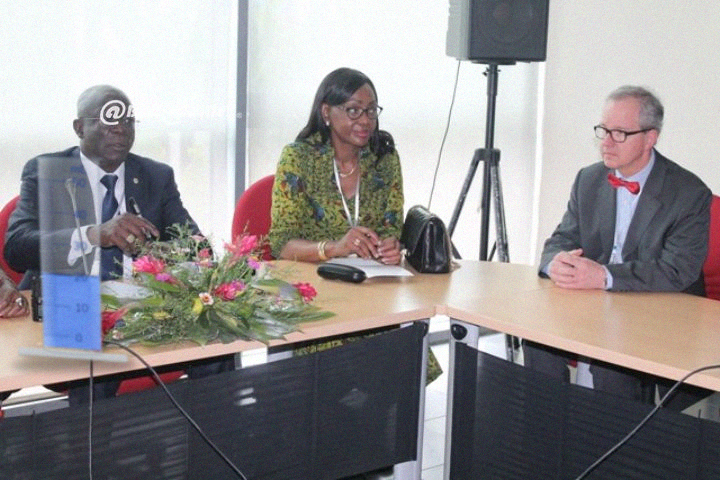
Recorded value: 20 mL
